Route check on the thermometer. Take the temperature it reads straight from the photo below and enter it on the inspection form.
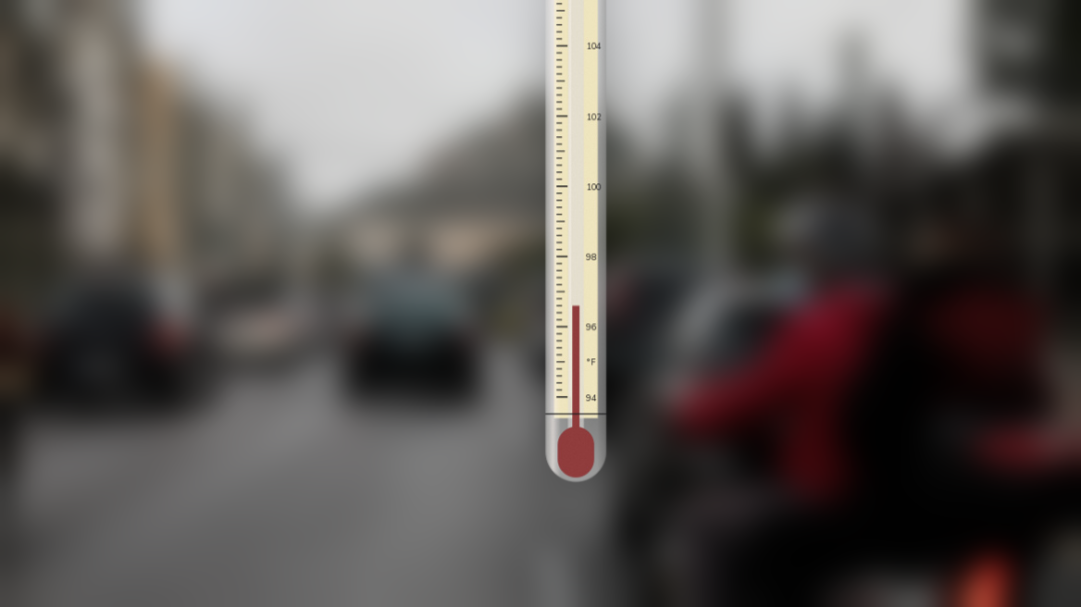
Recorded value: 96.6 °F
